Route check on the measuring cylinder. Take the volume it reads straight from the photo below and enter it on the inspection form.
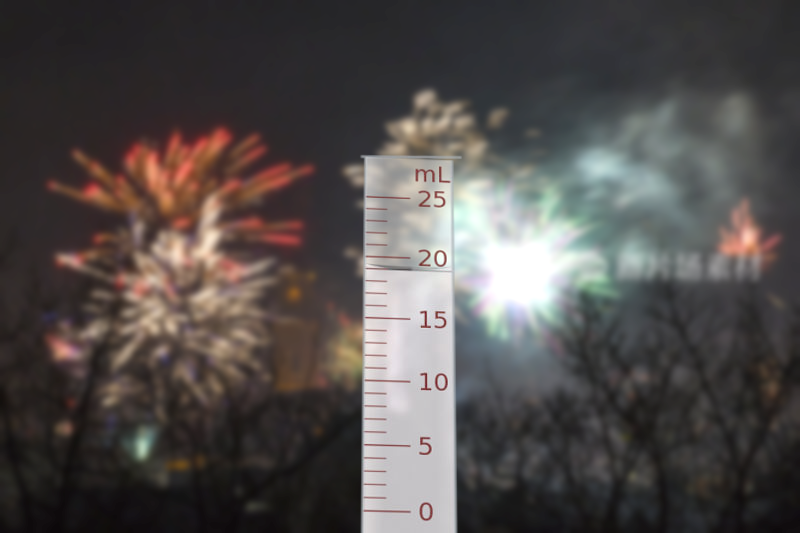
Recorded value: 19 mL
